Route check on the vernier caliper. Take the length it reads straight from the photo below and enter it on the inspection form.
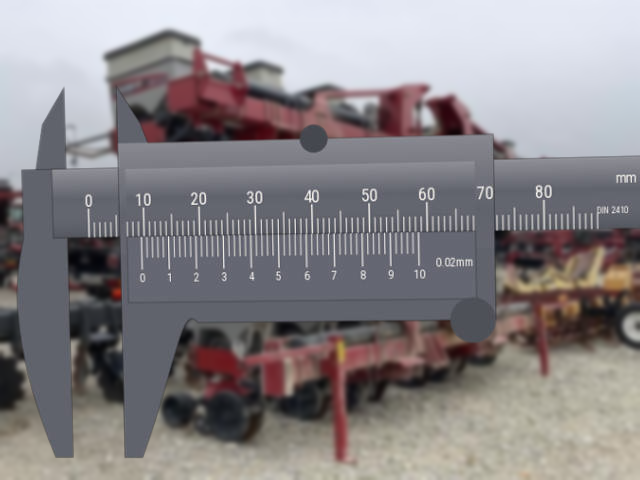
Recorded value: 9.5 mm
